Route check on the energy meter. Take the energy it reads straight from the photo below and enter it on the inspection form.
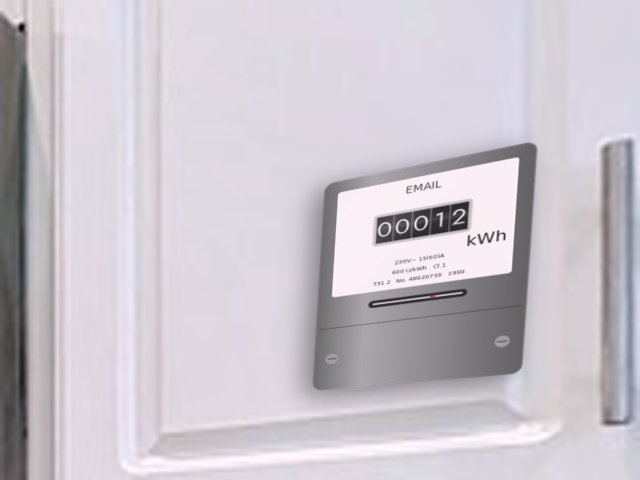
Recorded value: 12 kWh
